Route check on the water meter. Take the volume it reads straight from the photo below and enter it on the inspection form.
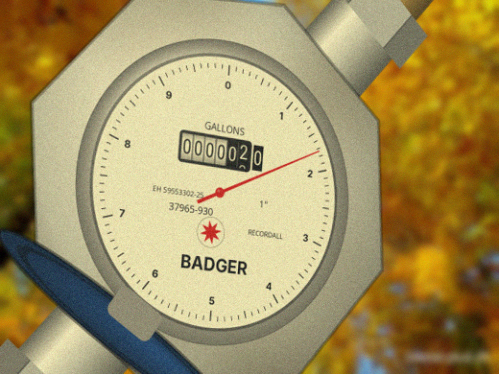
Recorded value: 21.7 gal
